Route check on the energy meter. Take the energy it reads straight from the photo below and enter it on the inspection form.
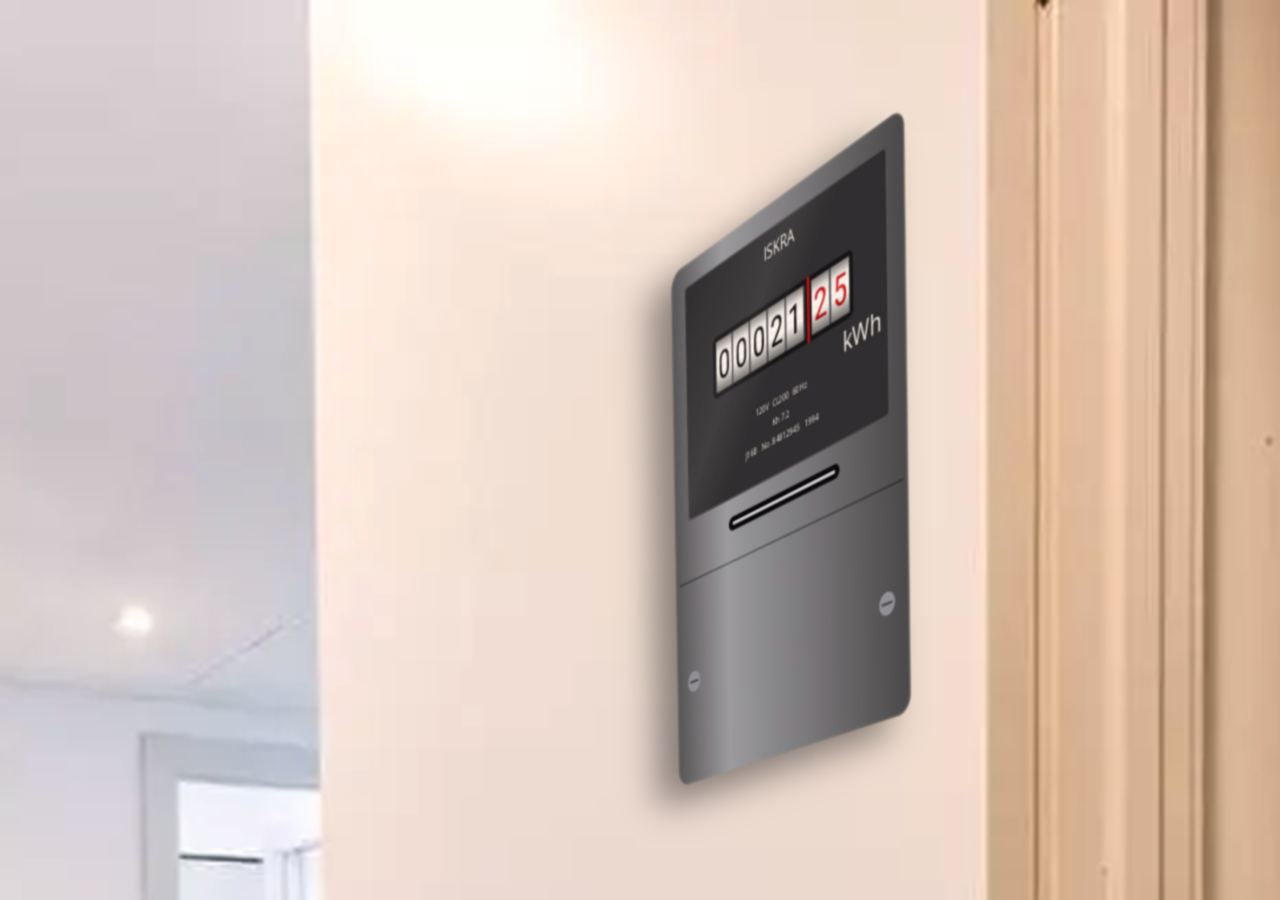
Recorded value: 21.25 kWh
